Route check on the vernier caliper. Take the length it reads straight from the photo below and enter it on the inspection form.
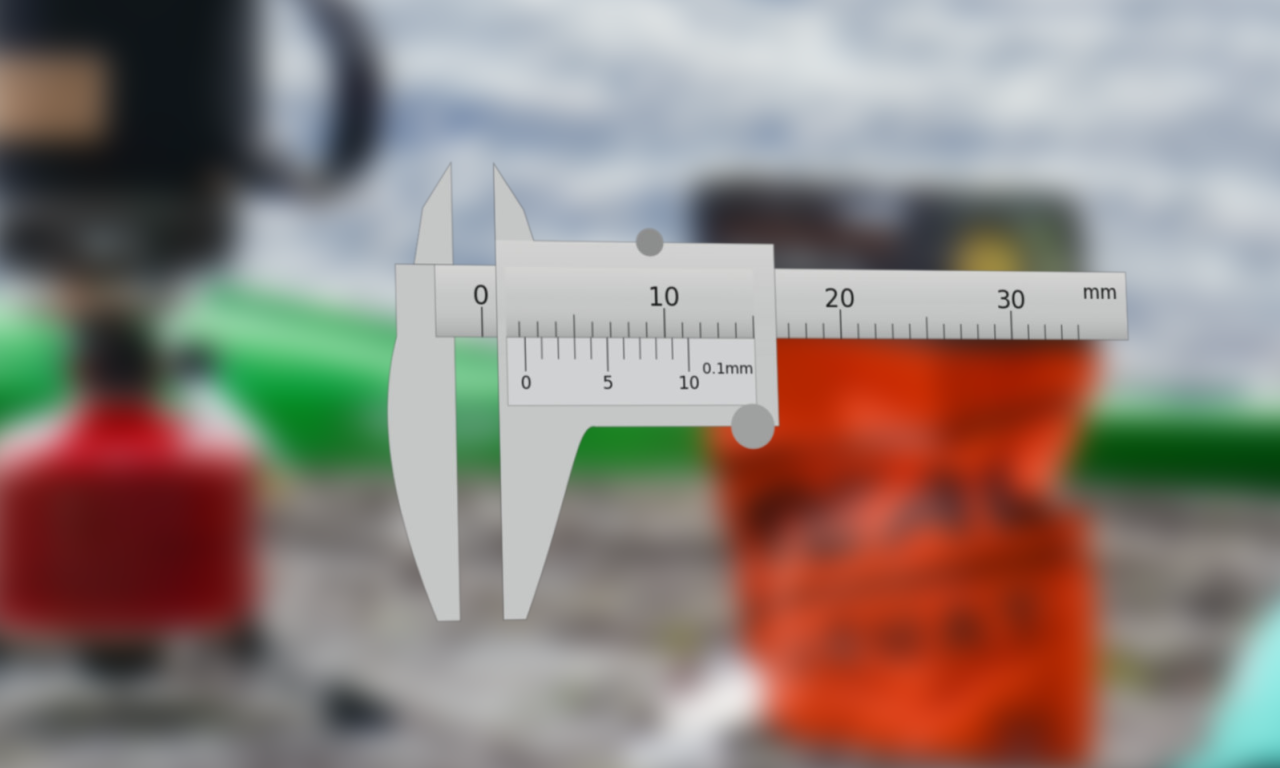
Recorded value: 2.3 mm
